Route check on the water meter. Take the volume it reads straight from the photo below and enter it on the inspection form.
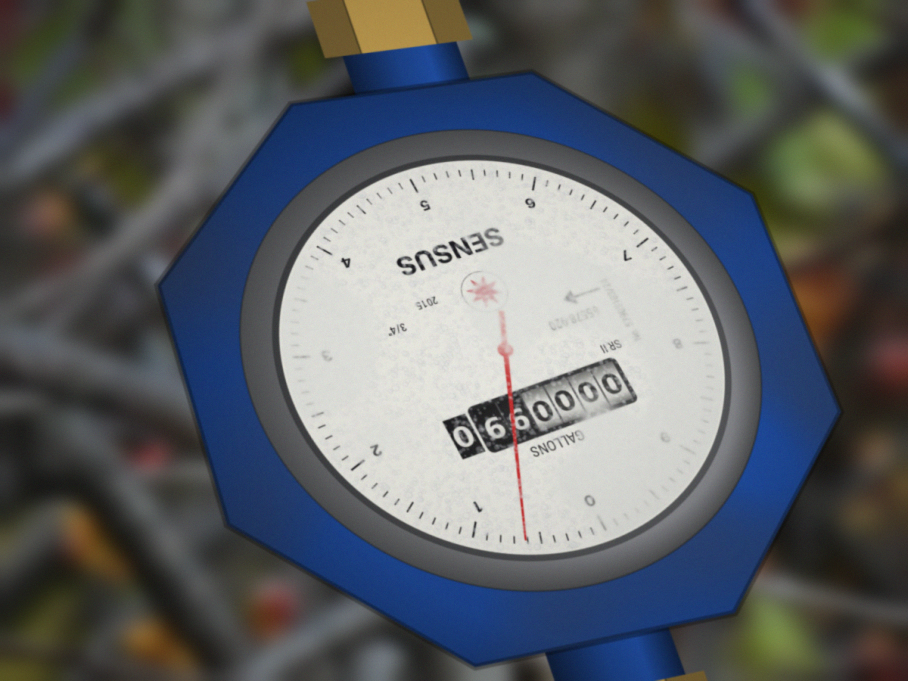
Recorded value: 990.6 gal
